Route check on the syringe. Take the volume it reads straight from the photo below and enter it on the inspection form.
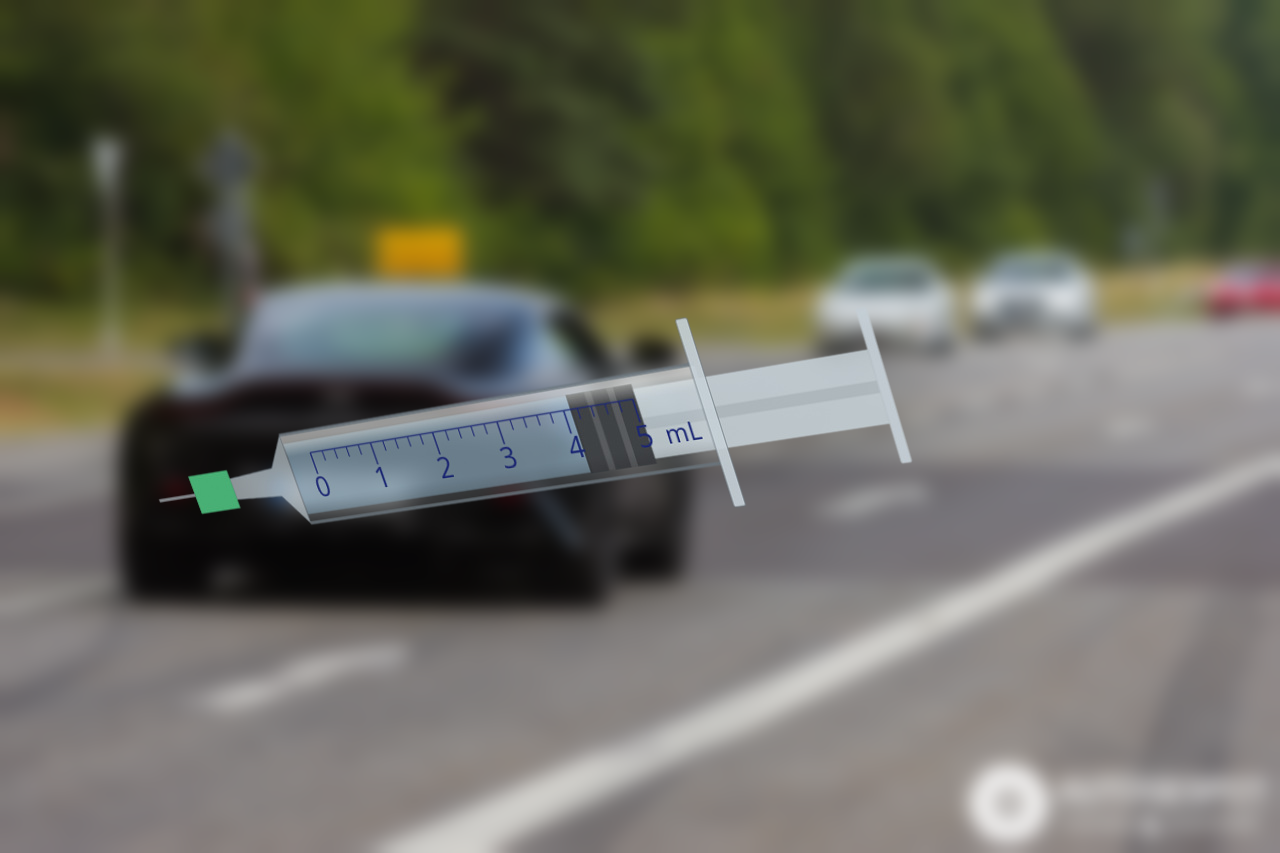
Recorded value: 4.1 mL
